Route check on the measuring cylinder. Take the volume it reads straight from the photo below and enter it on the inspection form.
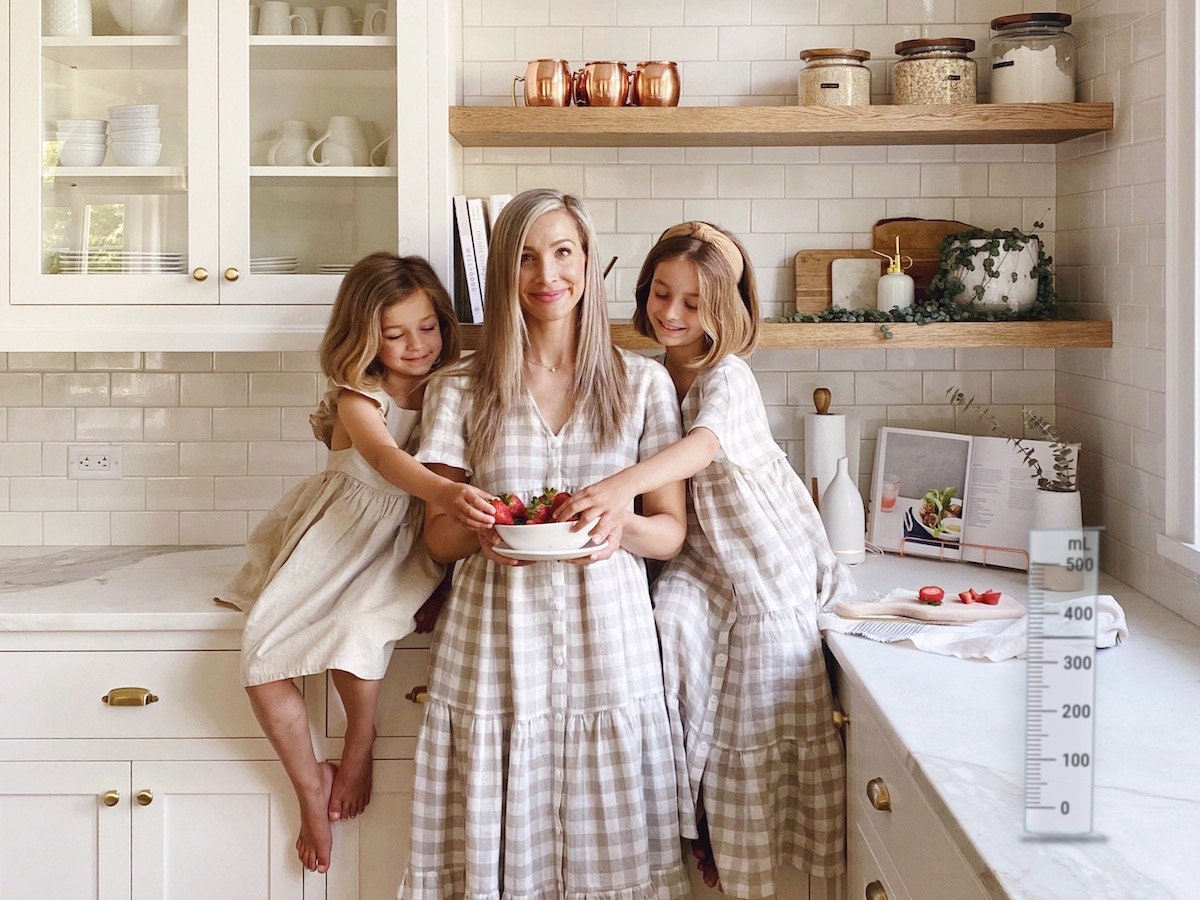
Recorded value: 350 mL
